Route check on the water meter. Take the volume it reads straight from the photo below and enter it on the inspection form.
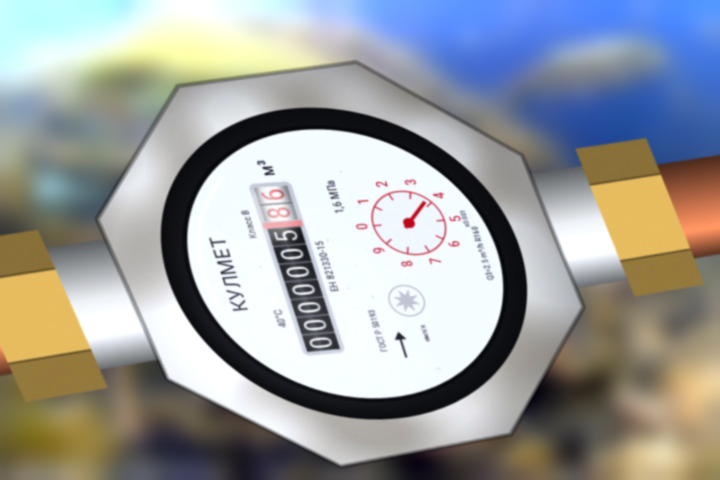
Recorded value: 5.863 m³
